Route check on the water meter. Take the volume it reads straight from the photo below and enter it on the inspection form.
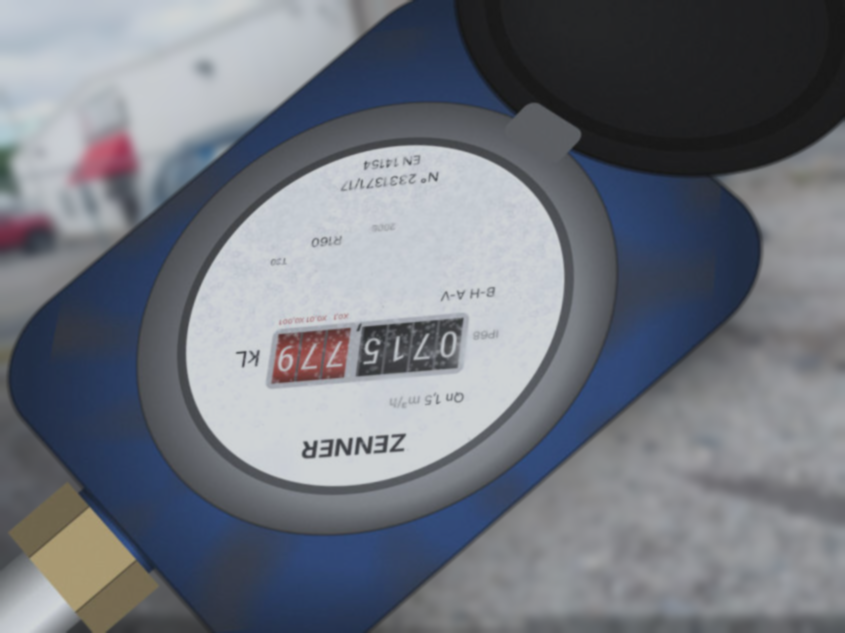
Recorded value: 715.779 kL
